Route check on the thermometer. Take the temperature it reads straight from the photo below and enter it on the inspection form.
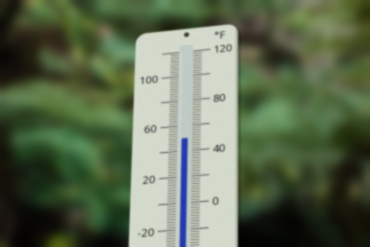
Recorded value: 50 °F
